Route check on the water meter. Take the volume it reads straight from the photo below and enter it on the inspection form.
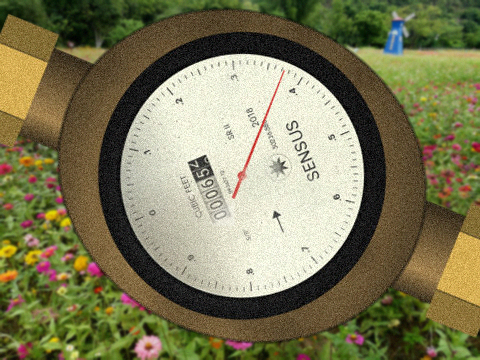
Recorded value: 652.37 ft³
